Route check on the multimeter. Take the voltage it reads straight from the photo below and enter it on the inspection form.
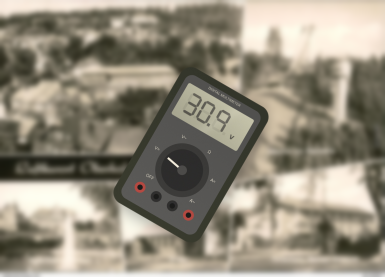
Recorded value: 30.9 V
